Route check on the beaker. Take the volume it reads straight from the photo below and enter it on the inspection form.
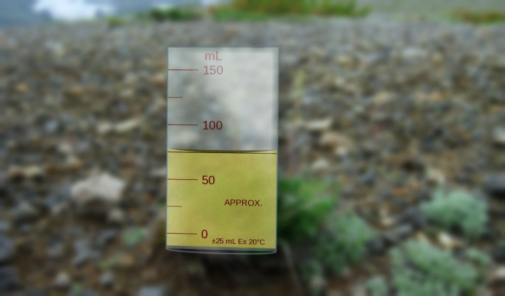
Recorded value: 75 mL
